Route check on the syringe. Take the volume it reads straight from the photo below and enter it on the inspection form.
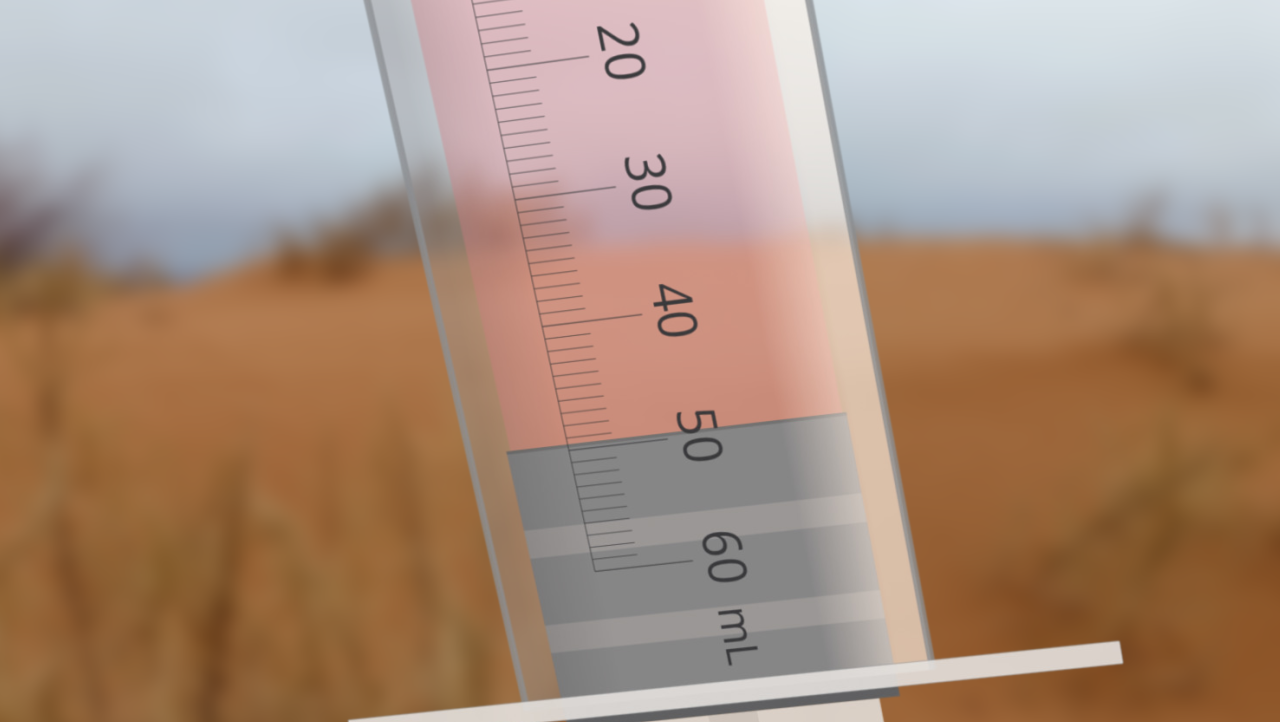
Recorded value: 49.5 mL
